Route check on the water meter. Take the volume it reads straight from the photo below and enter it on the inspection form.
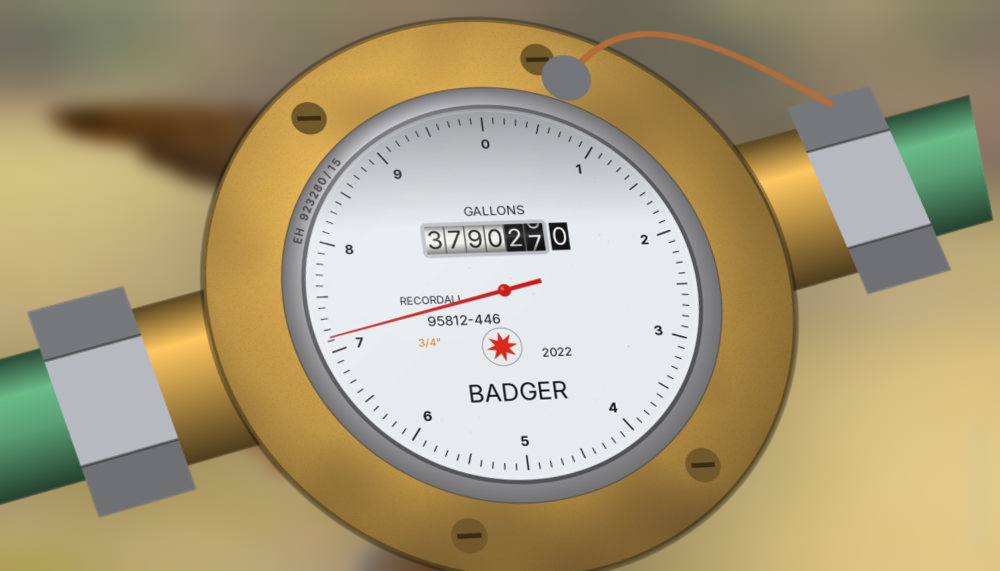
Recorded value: 3790267.1 gal
